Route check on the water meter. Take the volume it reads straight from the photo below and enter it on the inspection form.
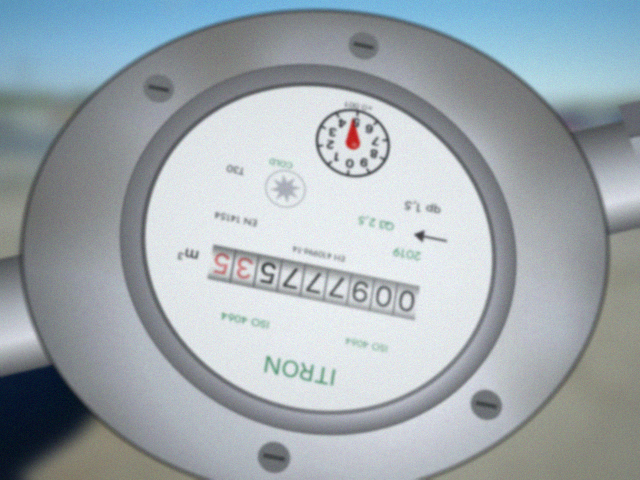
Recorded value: 97775.354 m³
